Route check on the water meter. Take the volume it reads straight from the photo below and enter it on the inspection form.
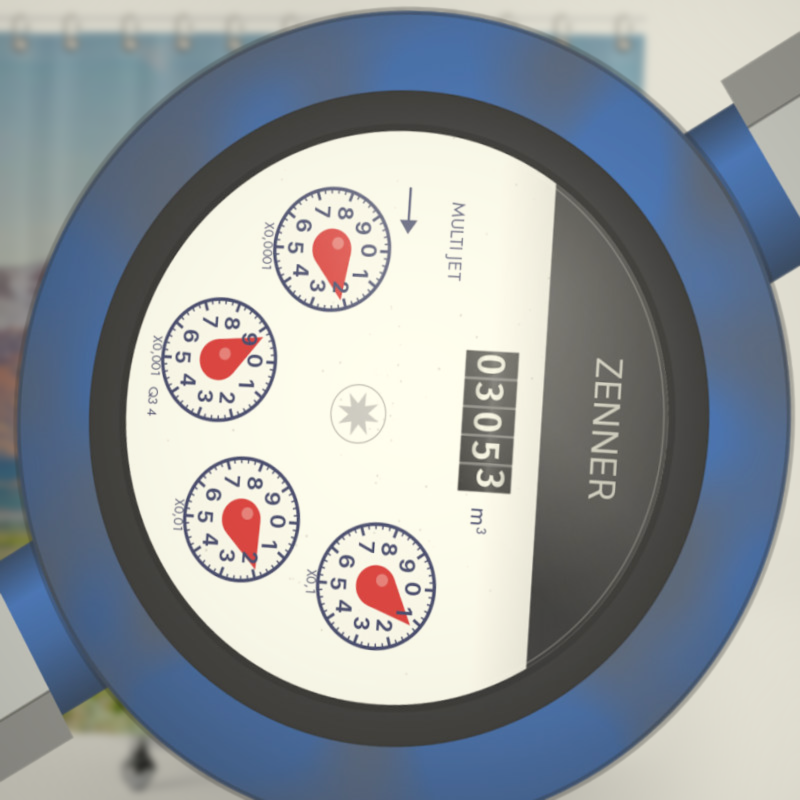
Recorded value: 3053.1192 m³
